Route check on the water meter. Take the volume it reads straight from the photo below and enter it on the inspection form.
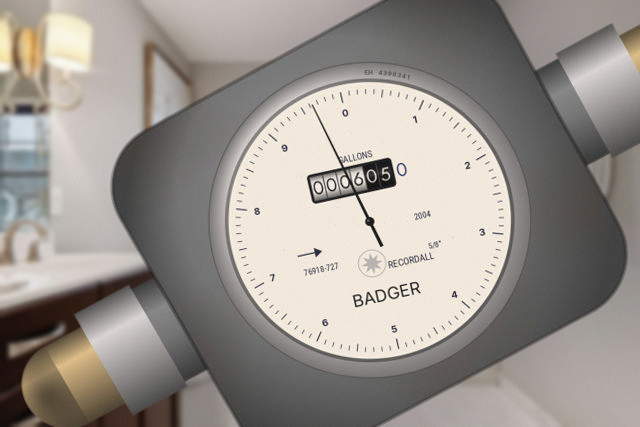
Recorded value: 6049.6 gal
